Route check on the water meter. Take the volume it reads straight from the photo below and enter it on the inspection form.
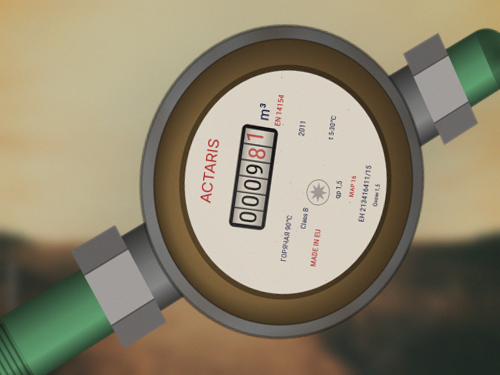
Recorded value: 9.81 m³
